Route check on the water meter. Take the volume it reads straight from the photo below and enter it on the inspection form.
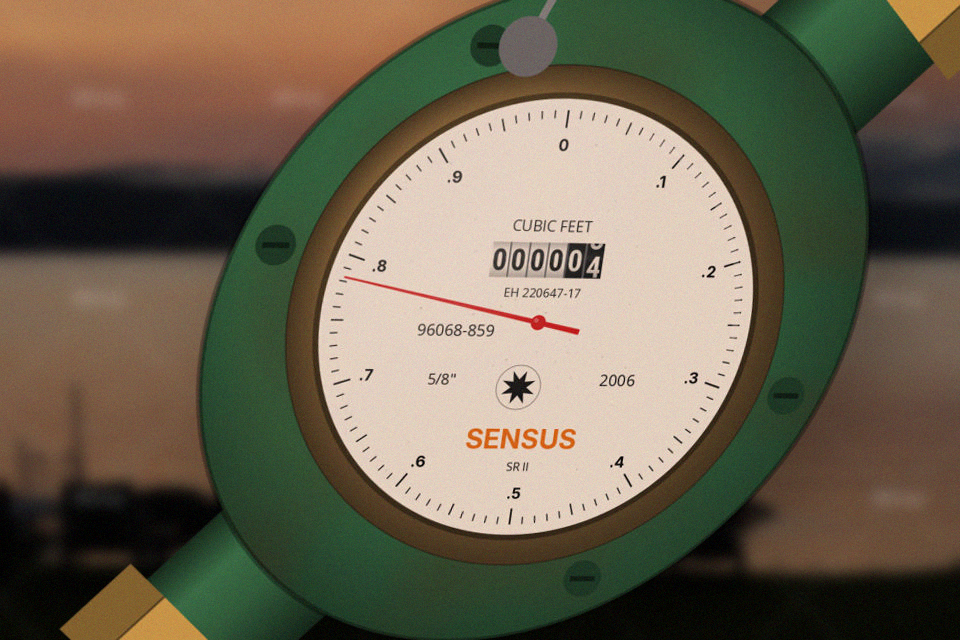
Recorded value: 3.78 ft³
